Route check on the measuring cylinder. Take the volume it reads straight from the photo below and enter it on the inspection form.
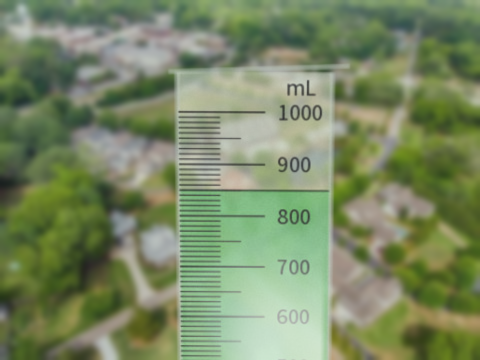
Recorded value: 850 mL
